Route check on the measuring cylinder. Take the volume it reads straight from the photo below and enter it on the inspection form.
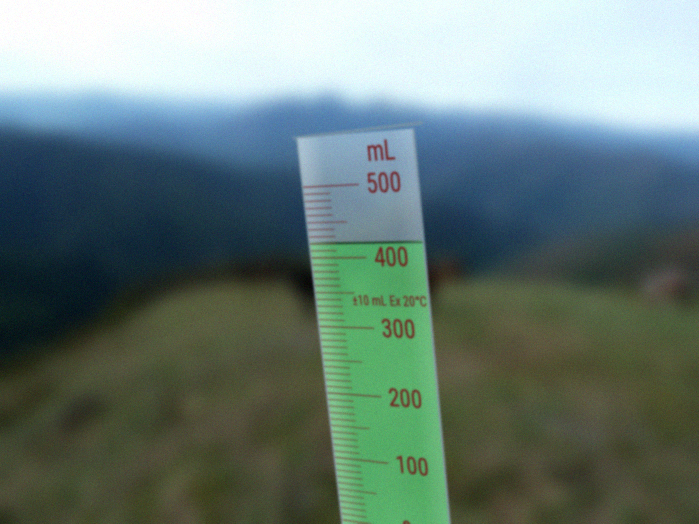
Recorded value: 420 mL
